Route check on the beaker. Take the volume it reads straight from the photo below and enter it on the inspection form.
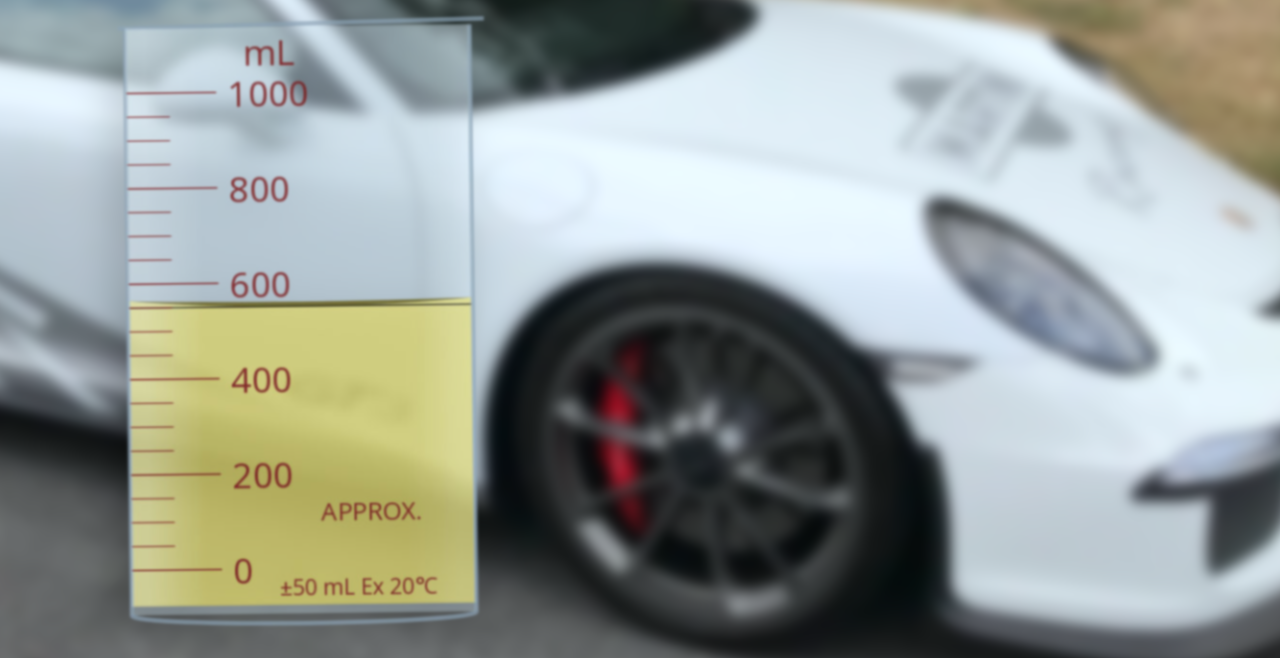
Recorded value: 550 mL
